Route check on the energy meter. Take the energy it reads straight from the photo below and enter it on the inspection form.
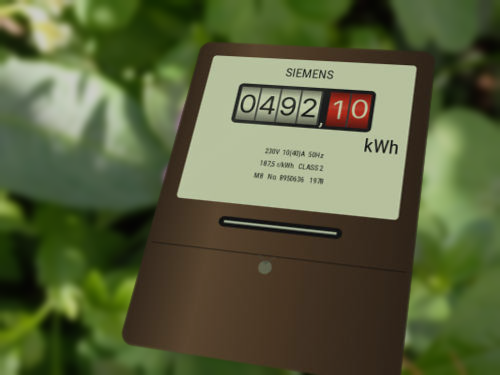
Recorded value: 492.10 kWh
